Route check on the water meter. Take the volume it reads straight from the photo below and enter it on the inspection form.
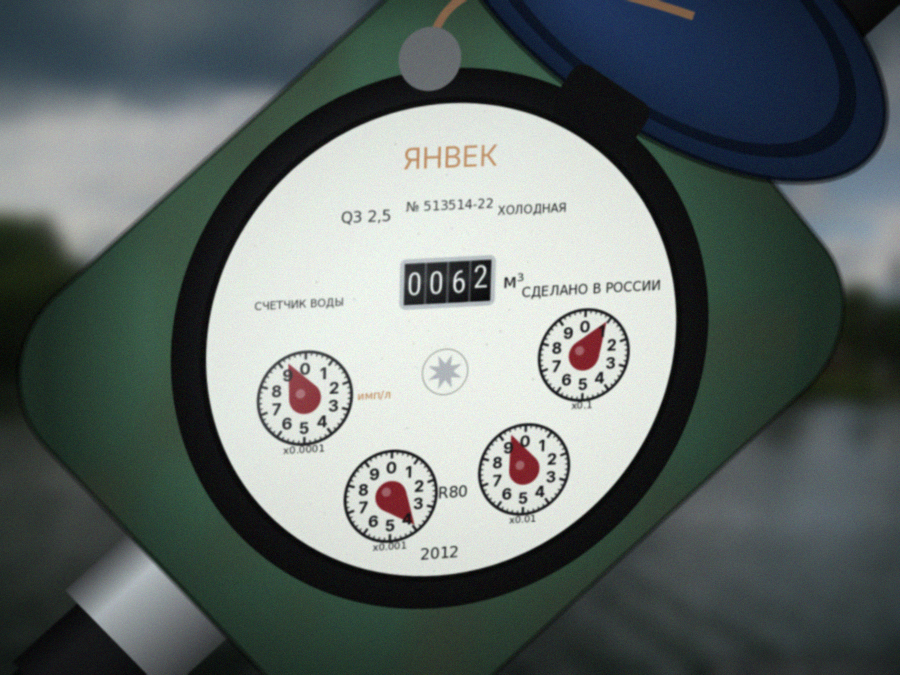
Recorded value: 62.0939 m³
